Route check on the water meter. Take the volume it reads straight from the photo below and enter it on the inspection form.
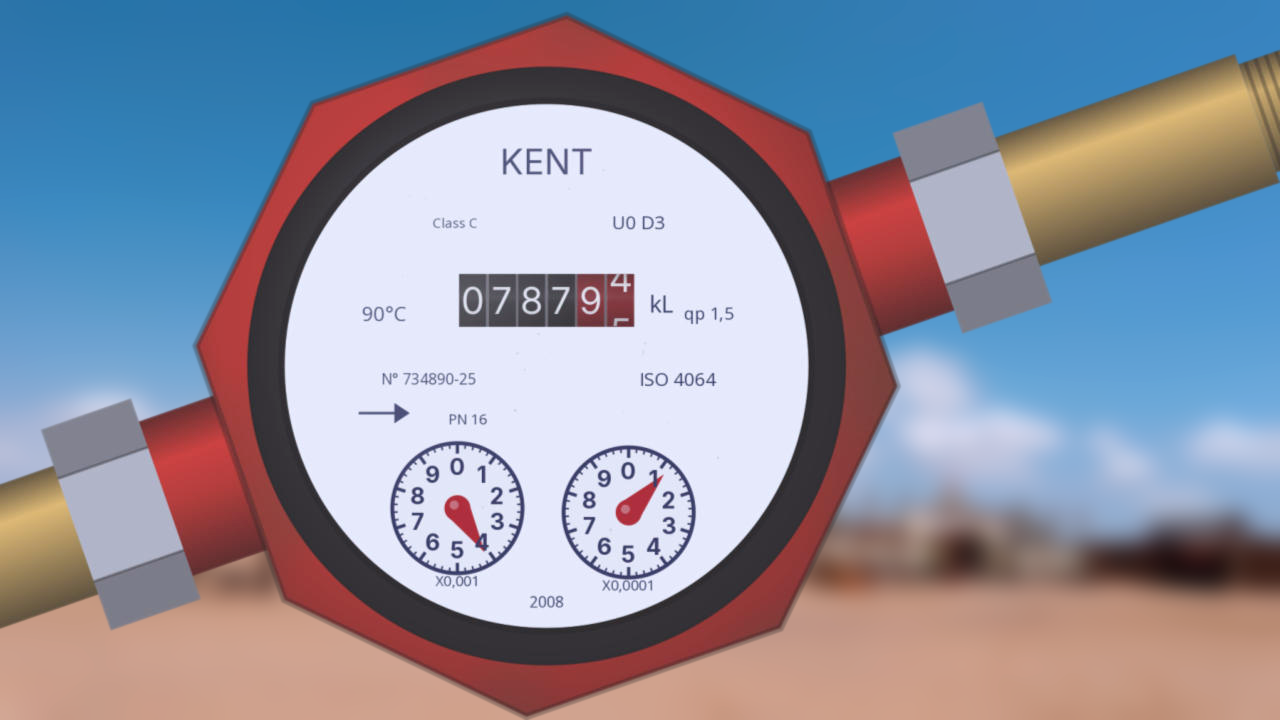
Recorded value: 787.9441 kL
